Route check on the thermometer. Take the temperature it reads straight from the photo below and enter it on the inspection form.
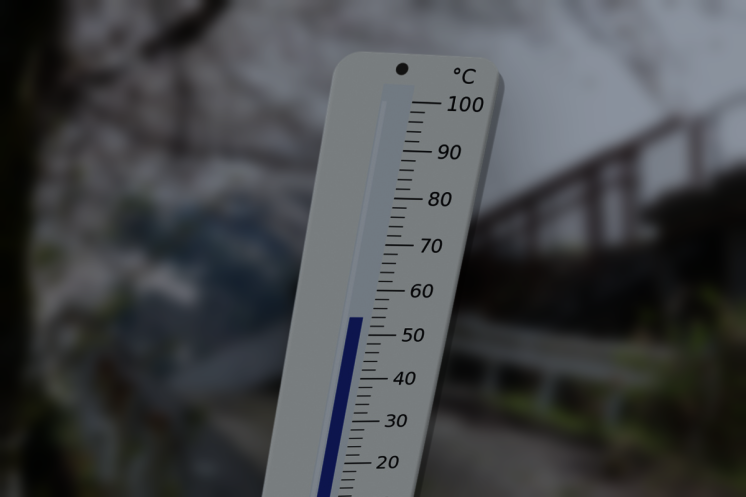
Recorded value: 54 °C
